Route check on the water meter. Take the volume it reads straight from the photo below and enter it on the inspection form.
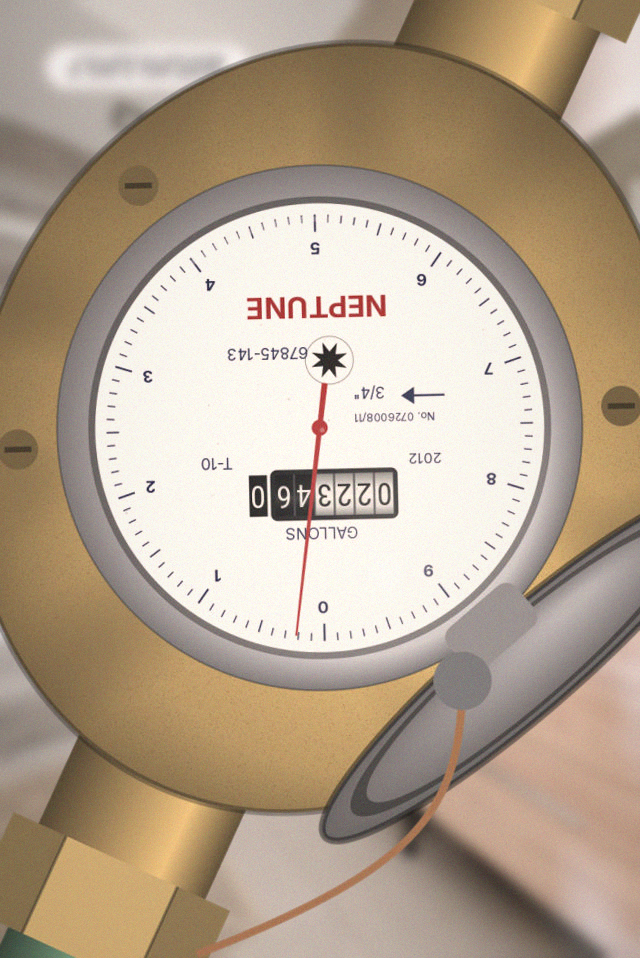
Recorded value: 223460.2 gal
